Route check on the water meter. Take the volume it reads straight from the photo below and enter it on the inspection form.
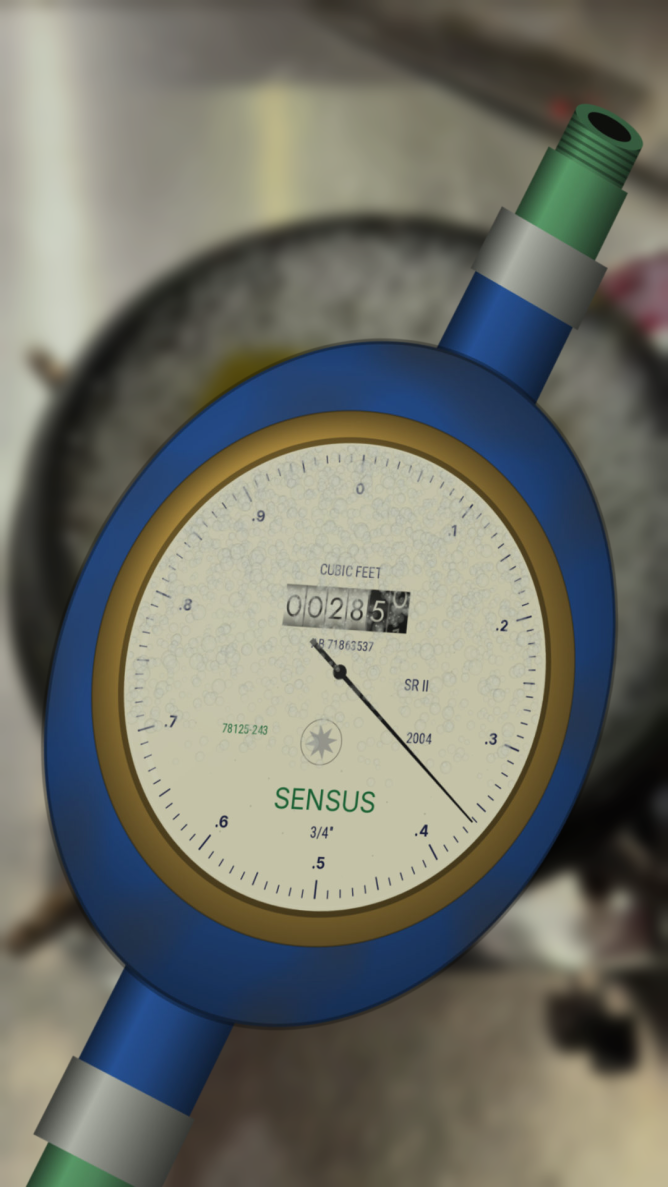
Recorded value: 2850.36 ft³
